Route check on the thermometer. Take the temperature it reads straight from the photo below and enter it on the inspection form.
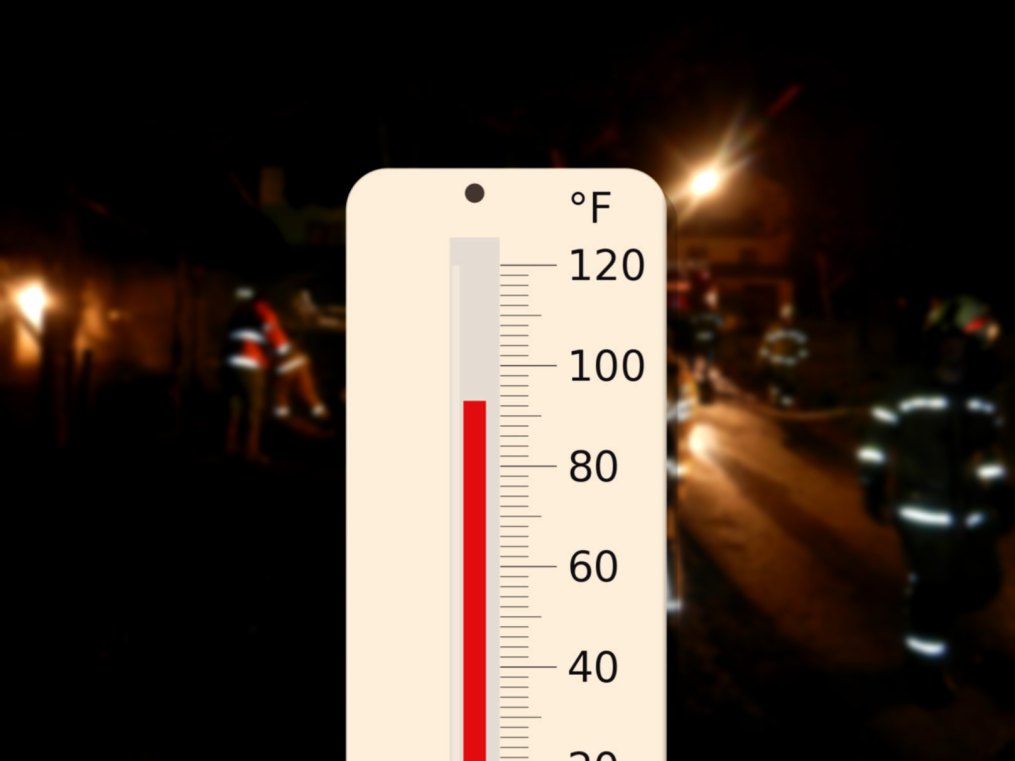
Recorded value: 93 °F
